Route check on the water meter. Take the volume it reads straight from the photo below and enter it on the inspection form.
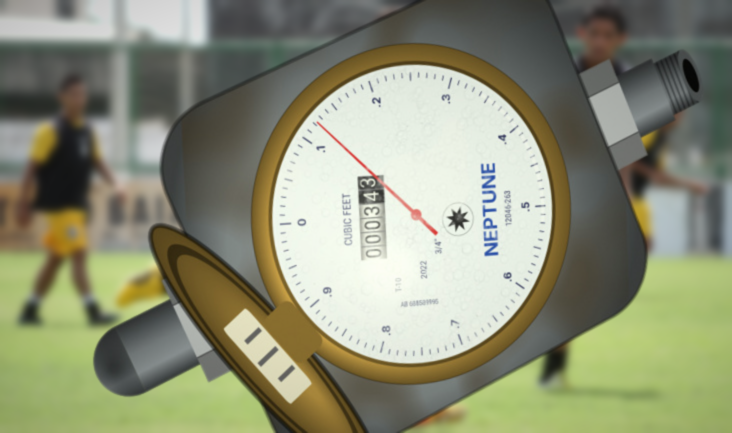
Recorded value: 343.12 ft³
